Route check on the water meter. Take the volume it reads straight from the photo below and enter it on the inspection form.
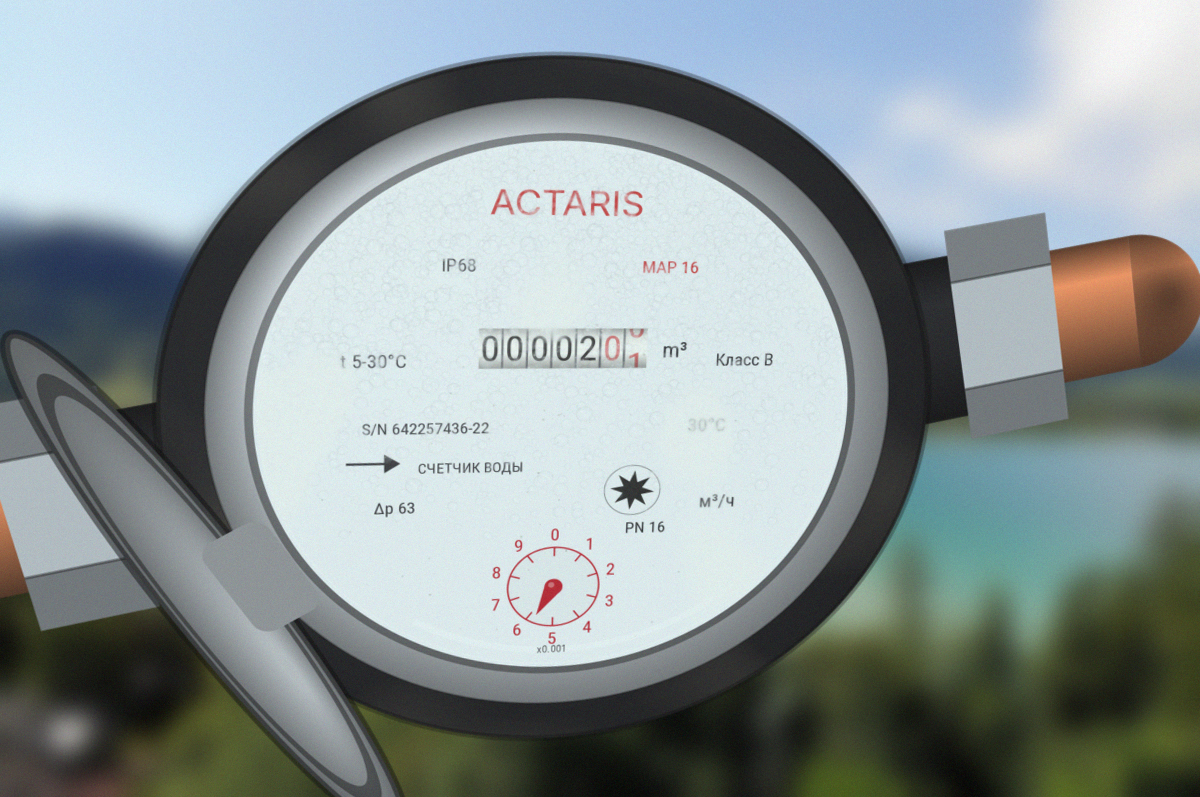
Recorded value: 2.005 m³
